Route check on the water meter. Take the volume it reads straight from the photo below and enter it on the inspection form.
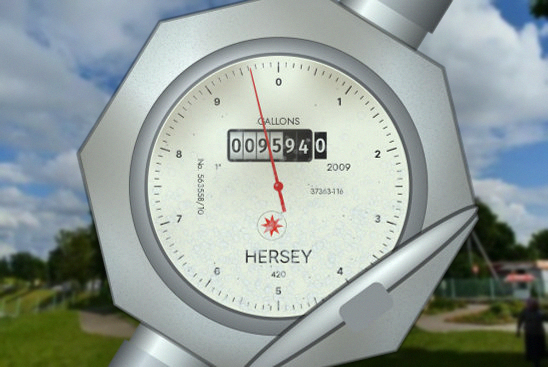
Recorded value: 95939.6 gal
